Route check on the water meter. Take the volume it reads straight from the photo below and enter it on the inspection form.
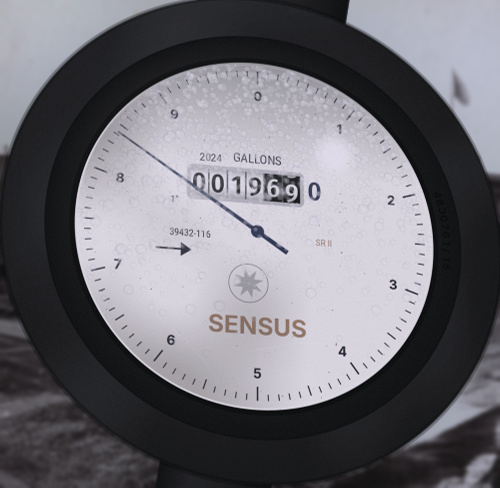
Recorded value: 19688.4 gal
